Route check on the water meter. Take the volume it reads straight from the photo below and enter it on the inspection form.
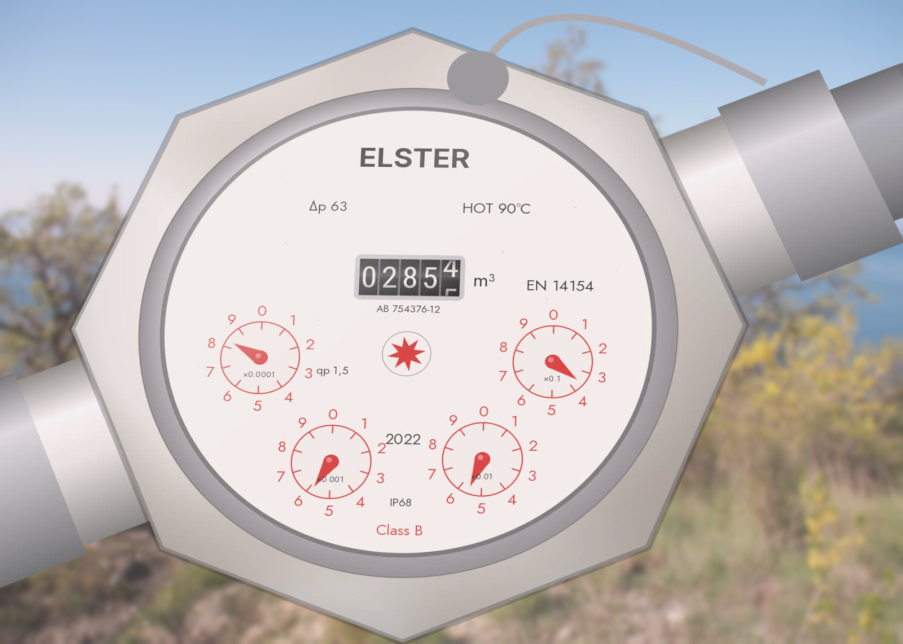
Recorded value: 2854.3558 m³
